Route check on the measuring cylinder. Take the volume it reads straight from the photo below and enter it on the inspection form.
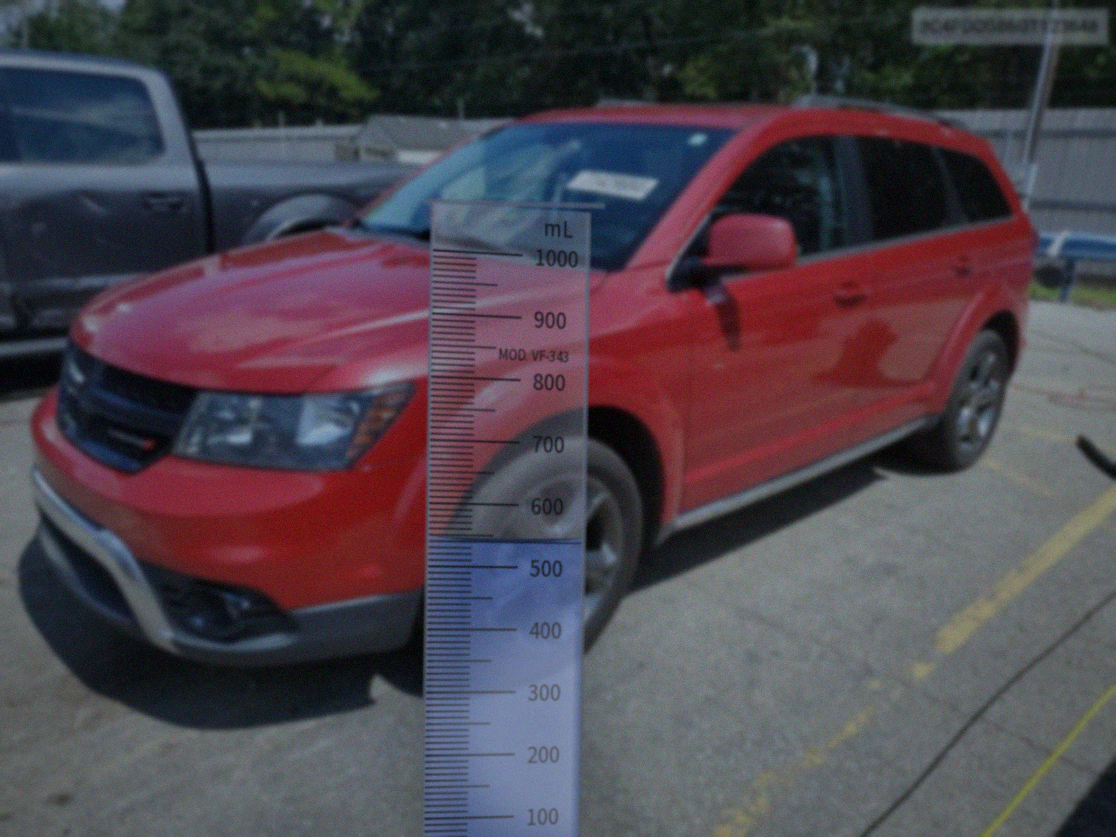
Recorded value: 540 mL
